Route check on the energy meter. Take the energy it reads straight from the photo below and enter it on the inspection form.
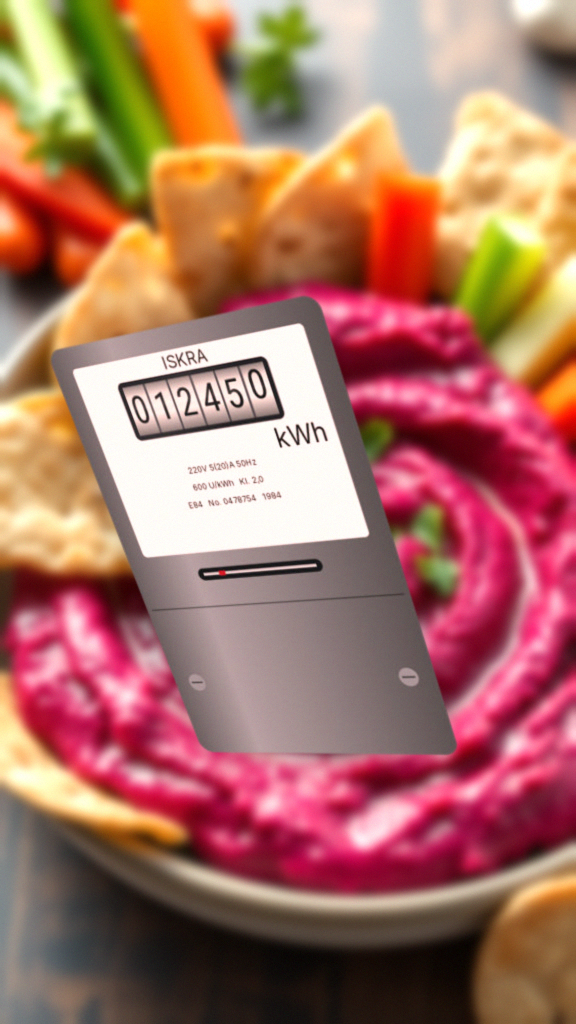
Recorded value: 12450 kWh
